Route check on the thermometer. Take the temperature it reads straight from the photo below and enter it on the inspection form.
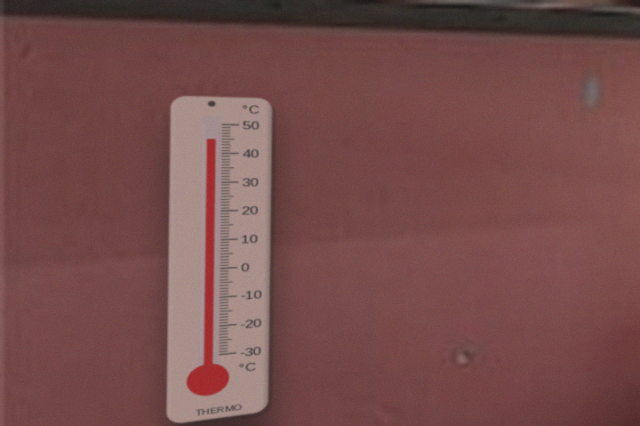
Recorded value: 45 °C
